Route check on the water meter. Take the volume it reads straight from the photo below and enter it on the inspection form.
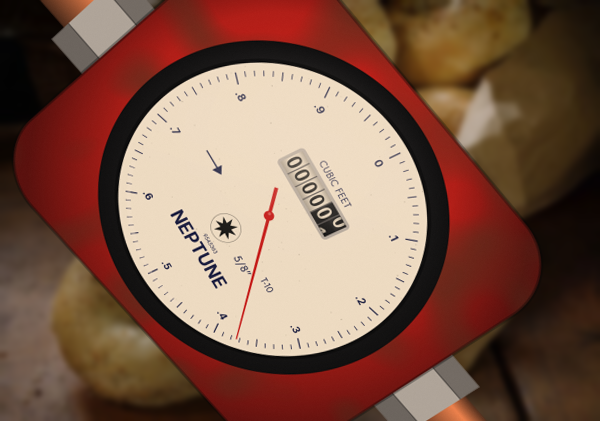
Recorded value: 0.37 ft³
